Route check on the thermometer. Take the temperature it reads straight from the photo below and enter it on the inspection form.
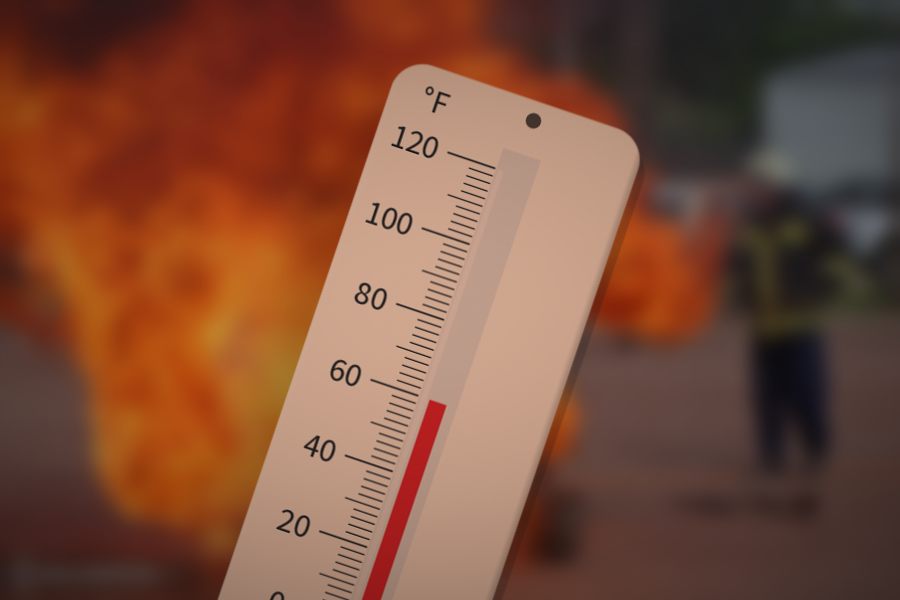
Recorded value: 60 °F
